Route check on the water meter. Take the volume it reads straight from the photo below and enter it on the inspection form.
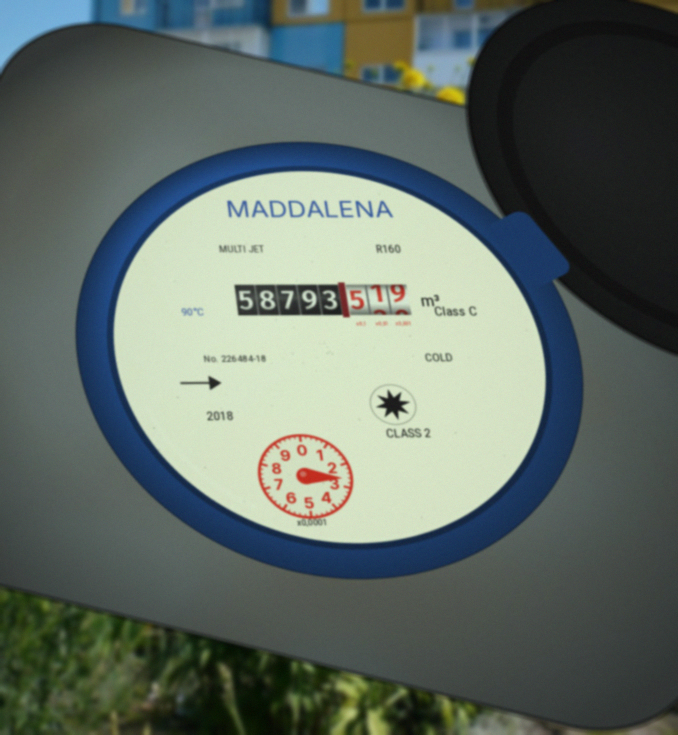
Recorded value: 58793.5192 m³
